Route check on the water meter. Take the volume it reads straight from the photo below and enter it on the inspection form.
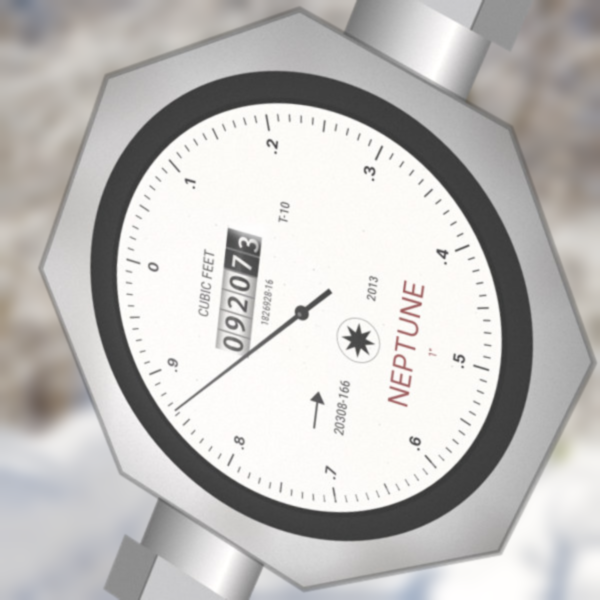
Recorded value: 92072.86 ft³
